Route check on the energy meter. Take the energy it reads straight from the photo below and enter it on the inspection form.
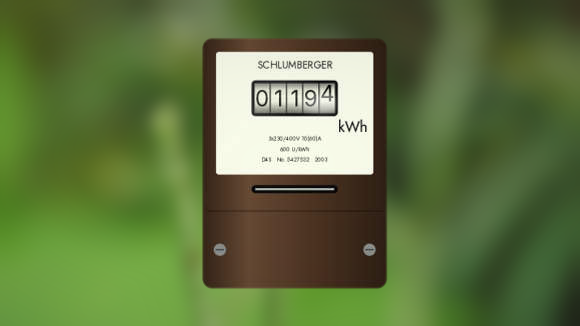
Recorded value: 1194 kWh
